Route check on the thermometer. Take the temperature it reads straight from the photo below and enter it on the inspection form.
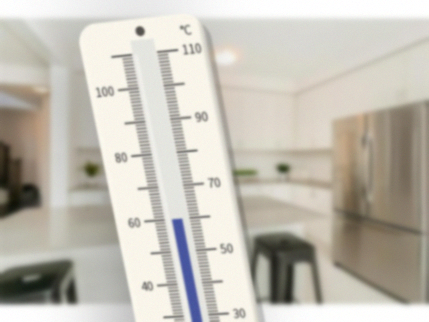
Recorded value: 60 °C
